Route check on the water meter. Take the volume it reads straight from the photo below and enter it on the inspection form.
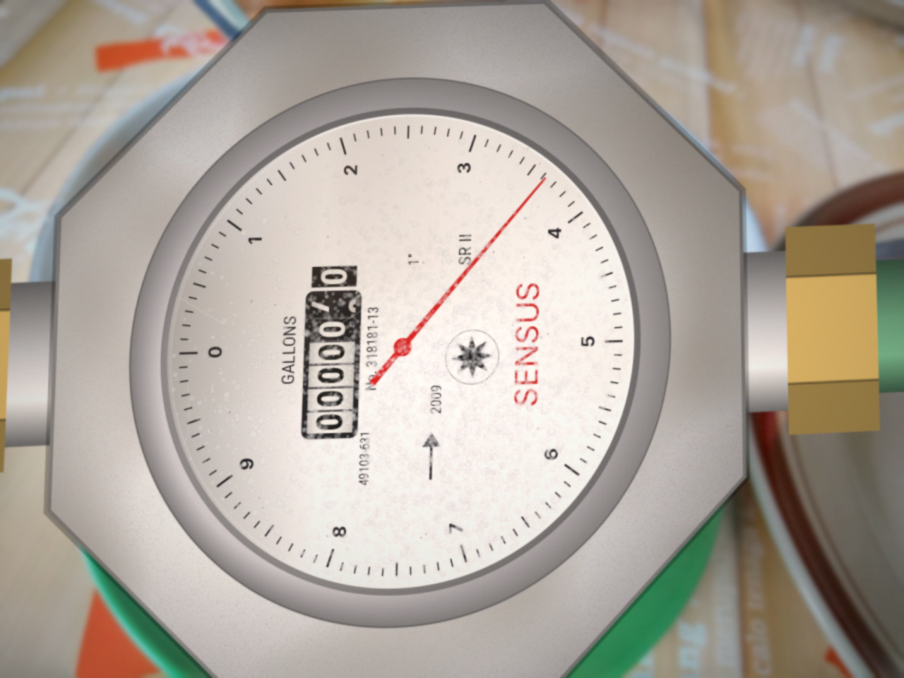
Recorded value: 73.6 gal
